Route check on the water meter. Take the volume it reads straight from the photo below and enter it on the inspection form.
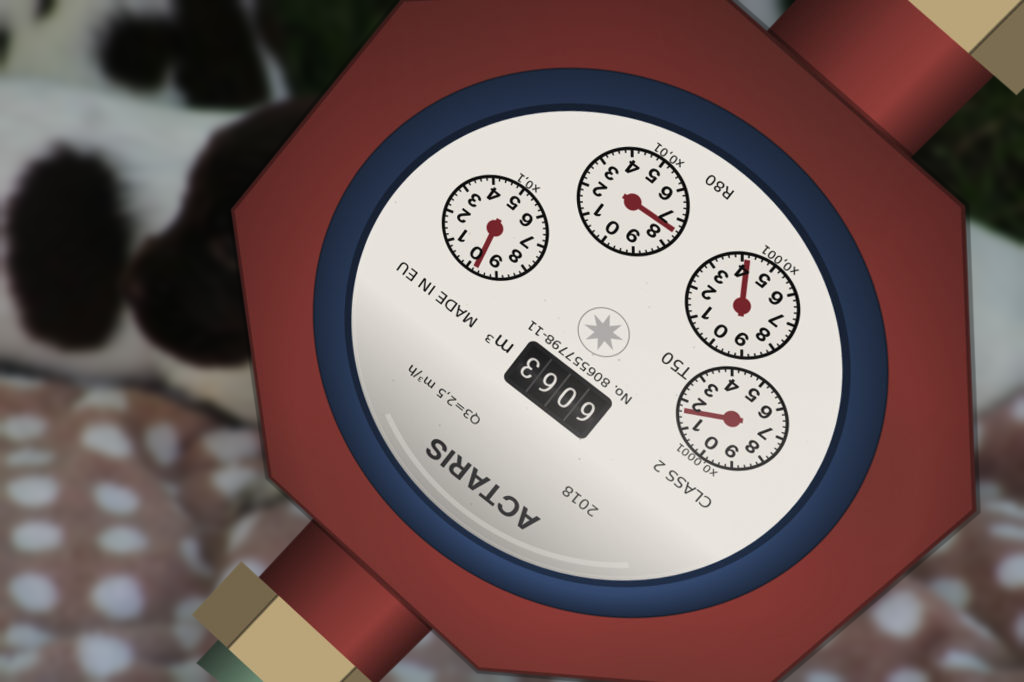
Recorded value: 6062.9741 m³
